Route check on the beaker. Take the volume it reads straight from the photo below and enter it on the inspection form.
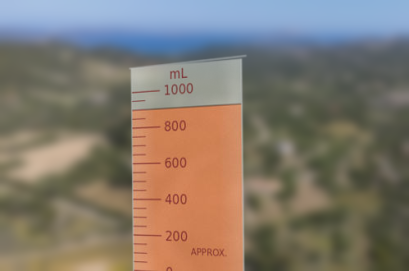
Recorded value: 900 mL
